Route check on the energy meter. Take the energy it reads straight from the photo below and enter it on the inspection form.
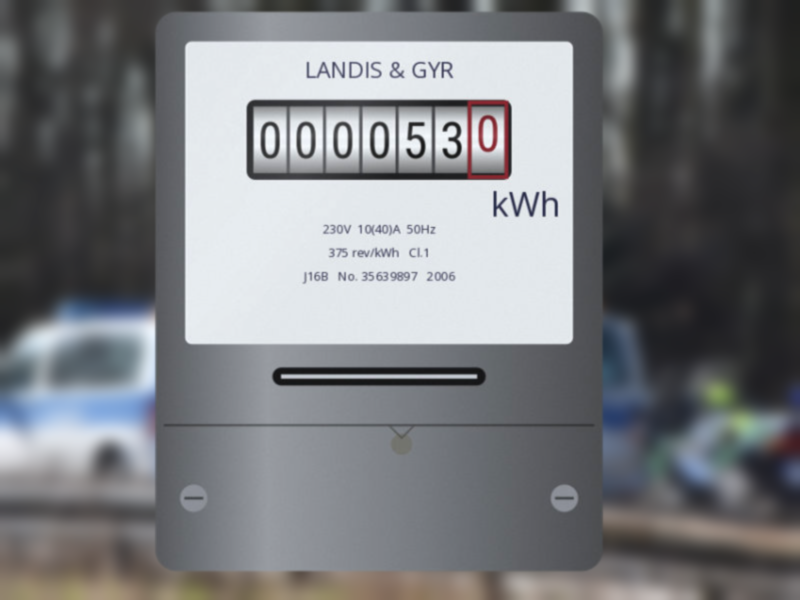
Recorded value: 53.0 kWh
